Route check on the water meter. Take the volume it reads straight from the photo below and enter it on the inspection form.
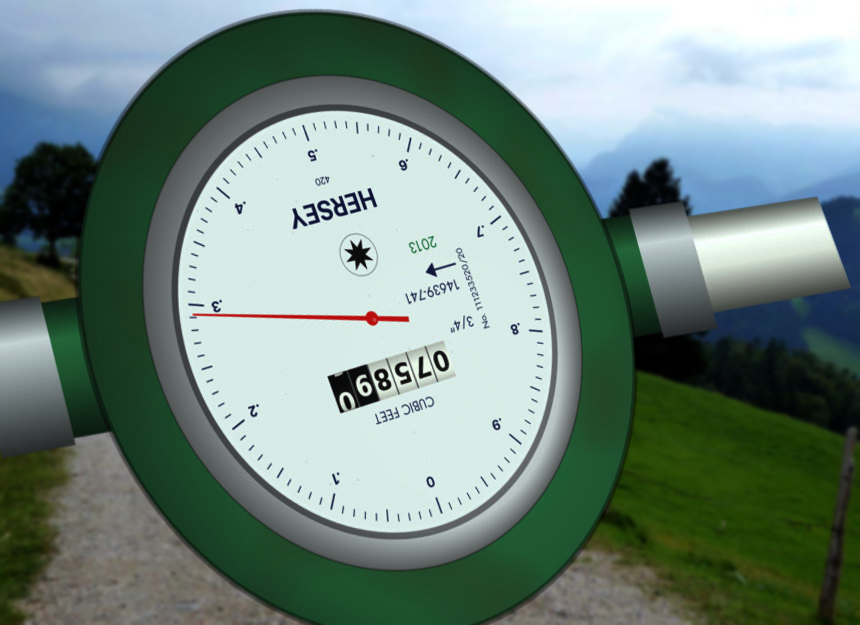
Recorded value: 75890.29 ft³
